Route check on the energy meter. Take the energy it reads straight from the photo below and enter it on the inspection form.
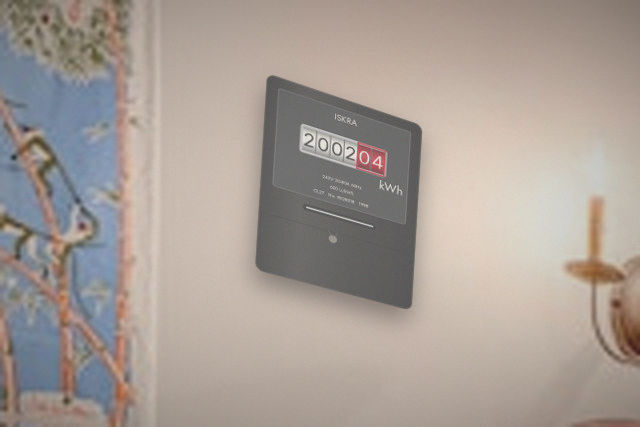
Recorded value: 2002.04 kWh
